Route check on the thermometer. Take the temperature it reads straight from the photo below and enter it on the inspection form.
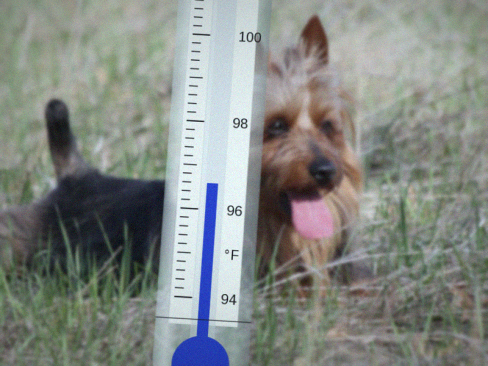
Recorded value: 96.6 °F
